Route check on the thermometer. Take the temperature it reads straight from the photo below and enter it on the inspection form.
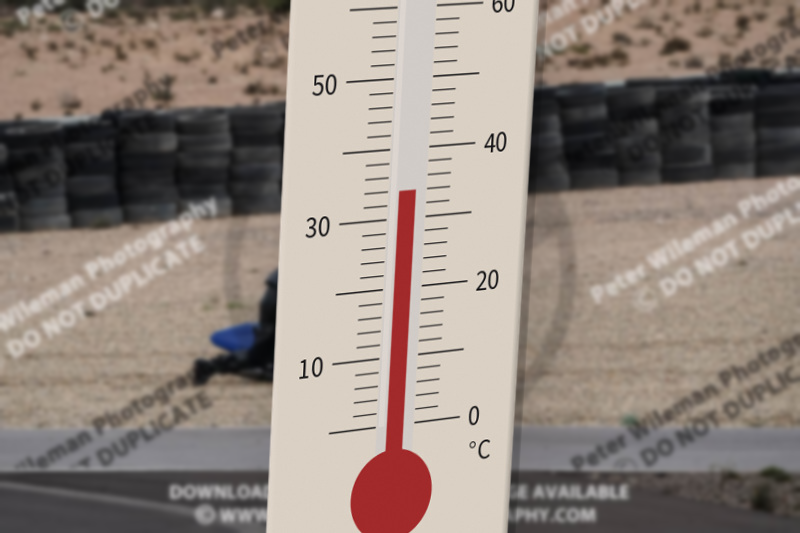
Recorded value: 34 °C
